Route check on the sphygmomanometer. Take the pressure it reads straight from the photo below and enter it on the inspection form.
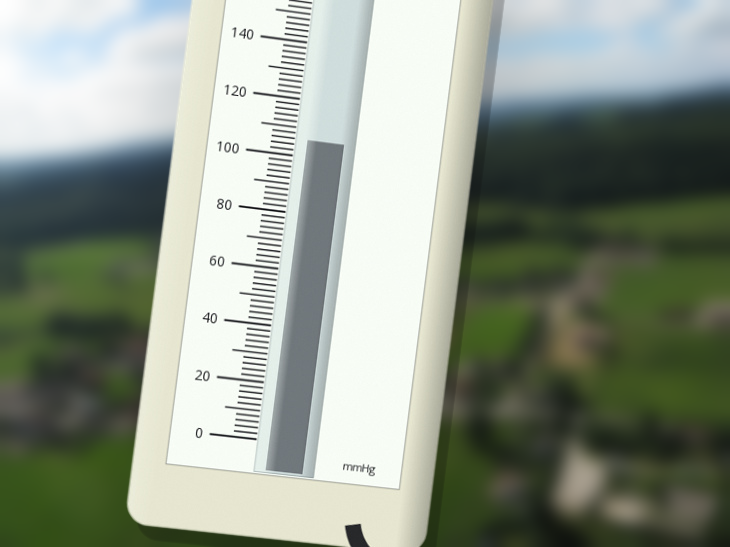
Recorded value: 106 mmHg
